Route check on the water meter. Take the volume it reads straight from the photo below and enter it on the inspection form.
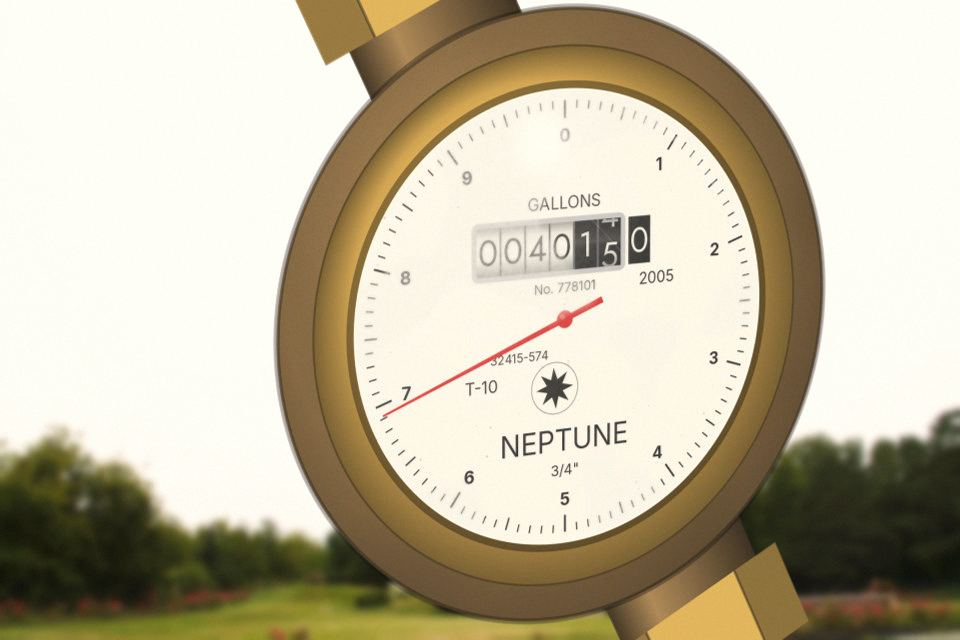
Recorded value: 40146.9 gal
